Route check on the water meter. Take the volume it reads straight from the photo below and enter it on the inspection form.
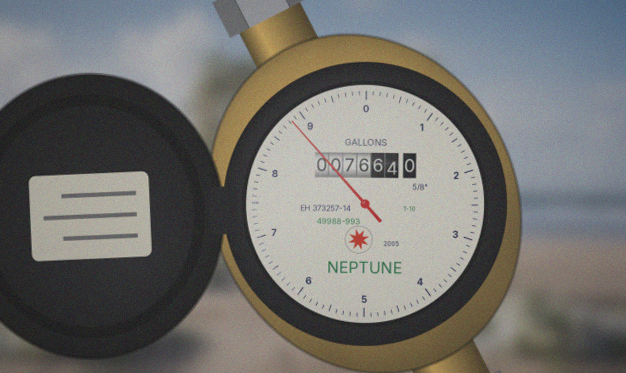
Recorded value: 76638.8 gal
